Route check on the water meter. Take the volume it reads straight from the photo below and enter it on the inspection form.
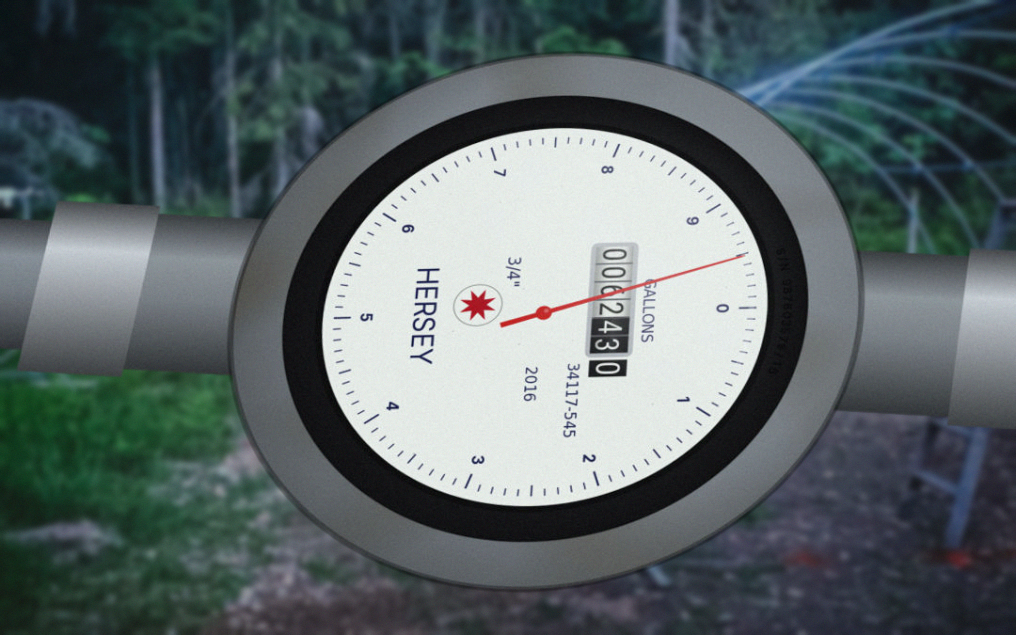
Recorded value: 62429.5 gal
